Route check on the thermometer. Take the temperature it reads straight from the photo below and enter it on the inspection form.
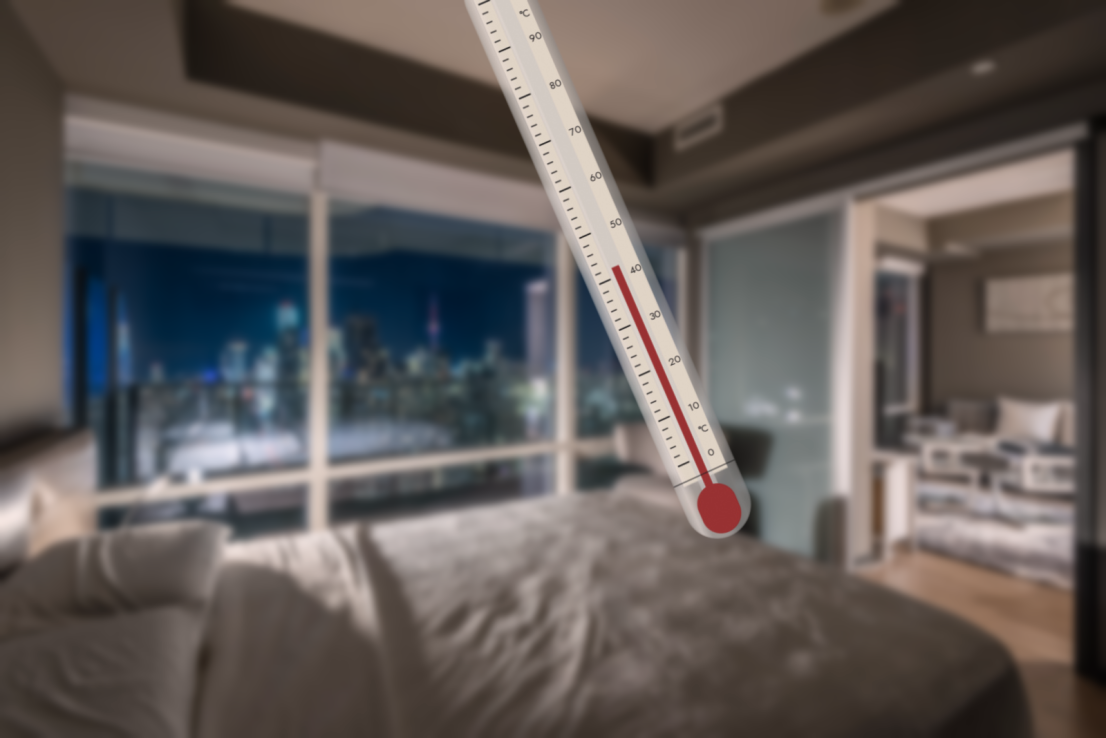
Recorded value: 42 °C
